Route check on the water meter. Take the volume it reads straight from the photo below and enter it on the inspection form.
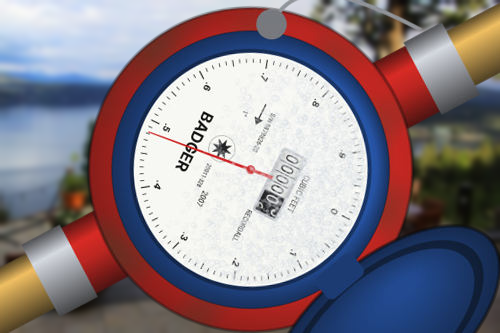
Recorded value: 5.48 ft³
